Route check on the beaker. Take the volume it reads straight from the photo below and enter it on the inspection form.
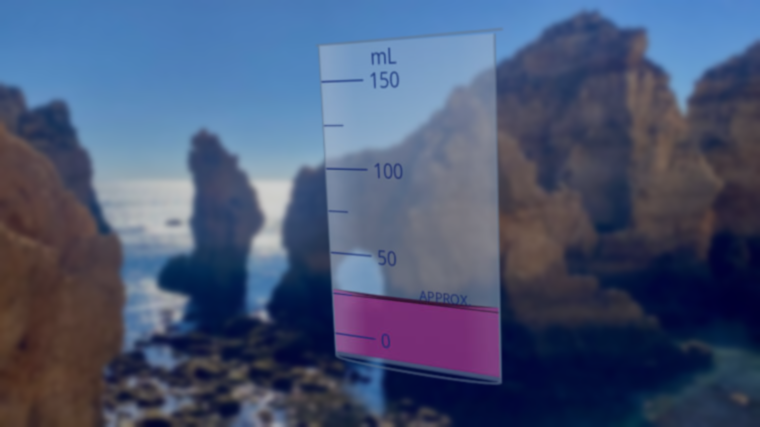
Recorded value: 25 mL
